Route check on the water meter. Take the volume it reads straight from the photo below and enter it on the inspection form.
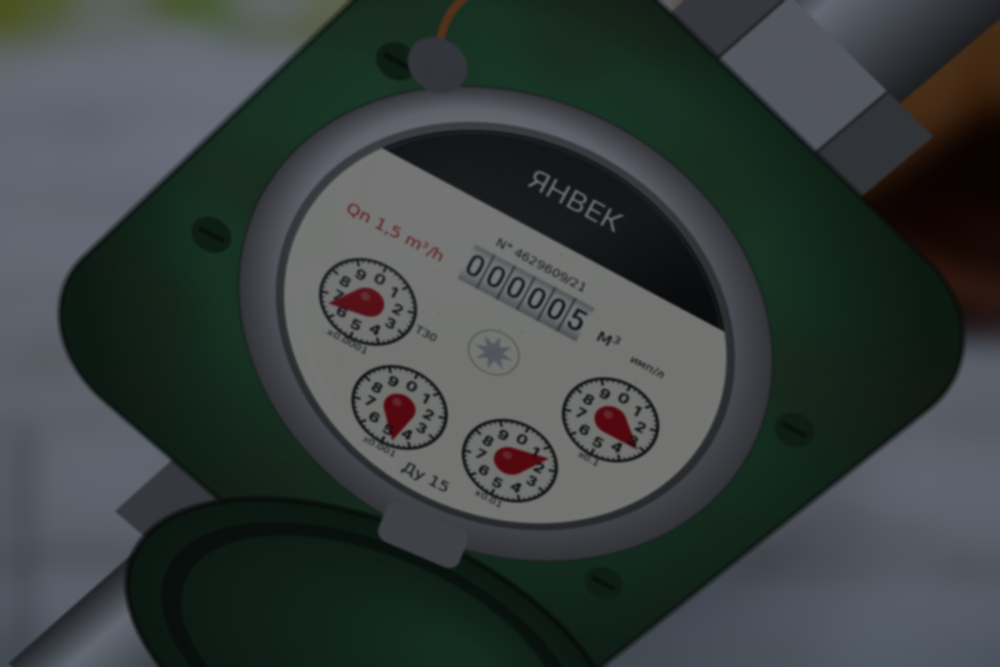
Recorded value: 5.3146 m³
